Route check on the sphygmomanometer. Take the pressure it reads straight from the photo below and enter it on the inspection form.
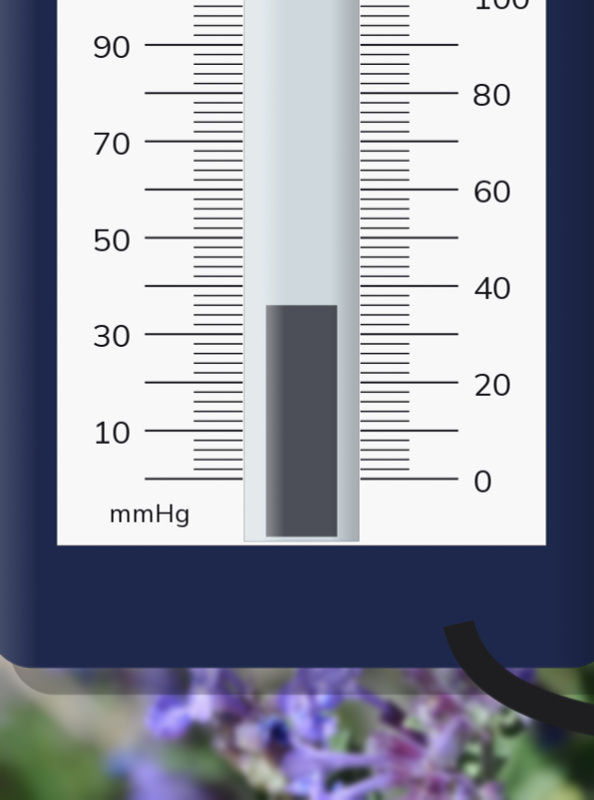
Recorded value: 36 mmHg
